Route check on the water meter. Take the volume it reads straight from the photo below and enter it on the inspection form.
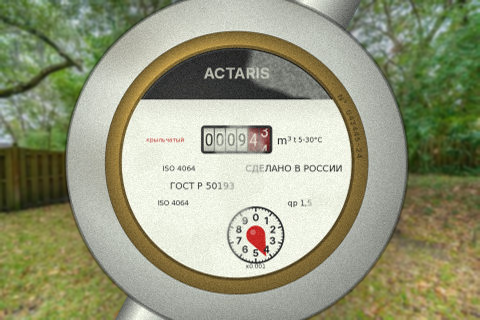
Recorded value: 9.434 m³
